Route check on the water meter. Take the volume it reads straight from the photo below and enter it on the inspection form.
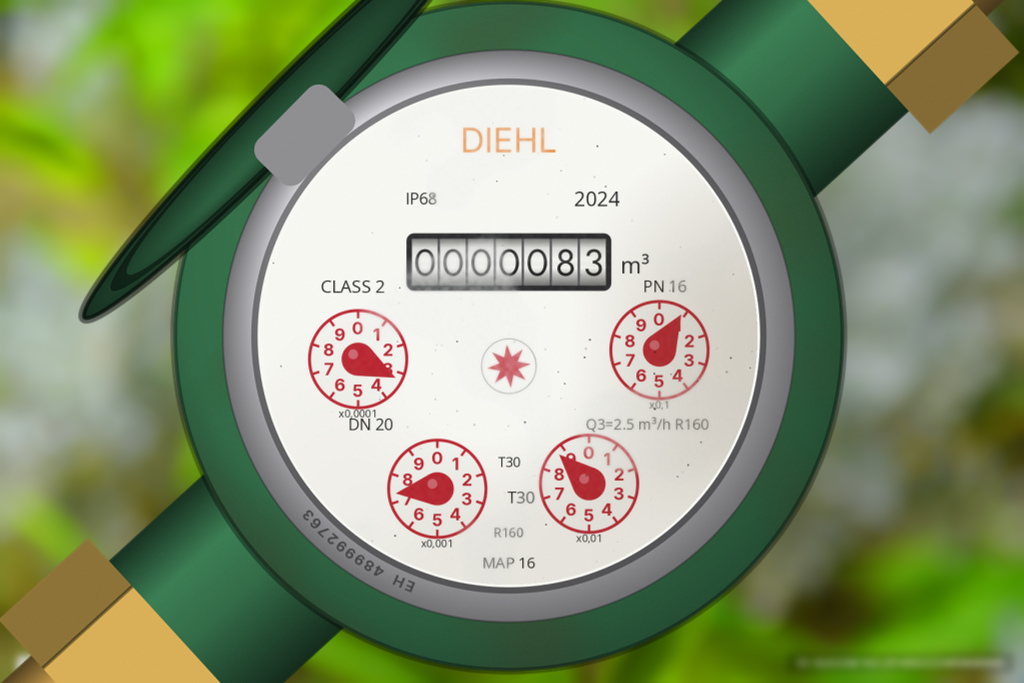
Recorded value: 83.0873 m³
